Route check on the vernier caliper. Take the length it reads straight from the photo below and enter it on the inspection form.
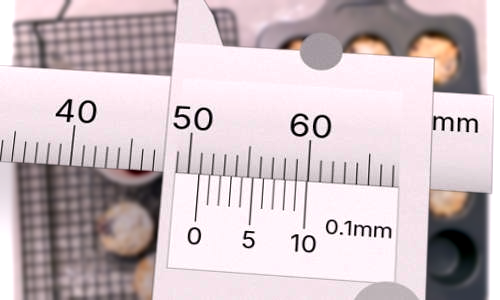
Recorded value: 50.9 mm
